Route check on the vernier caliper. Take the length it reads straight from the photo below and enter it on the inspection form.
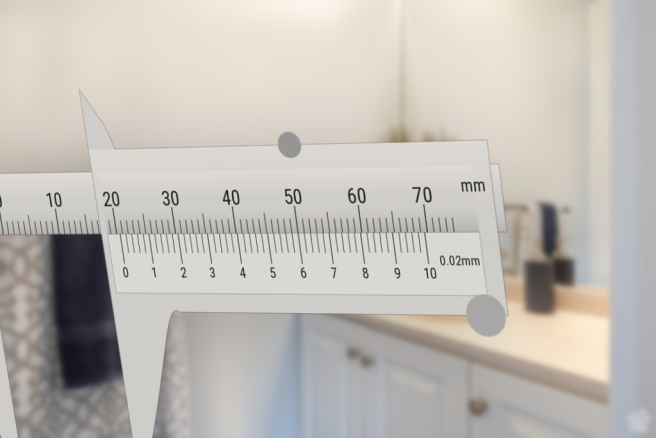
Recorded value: 20.6 mm
